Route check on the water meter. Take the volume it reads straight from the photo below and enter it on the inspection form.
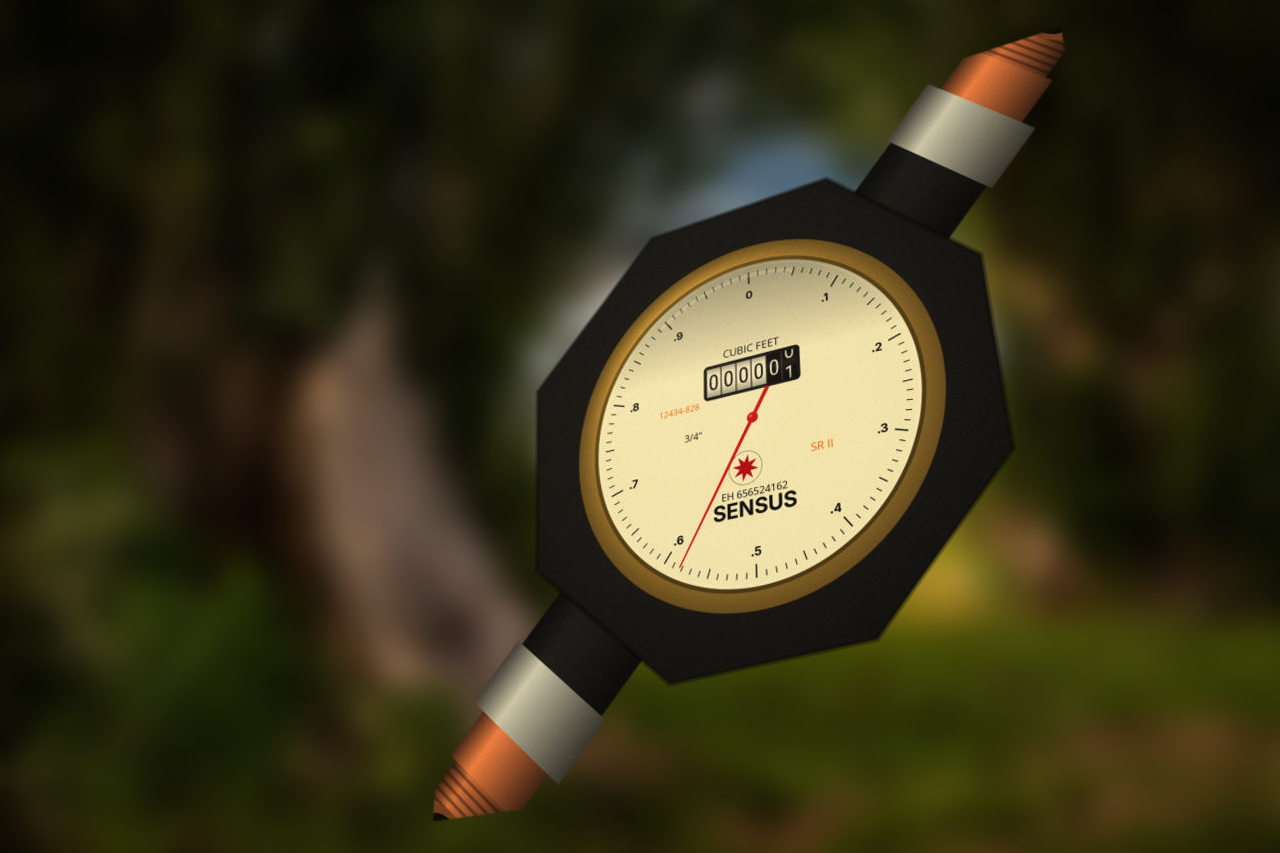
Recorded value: 0.58 ft³
